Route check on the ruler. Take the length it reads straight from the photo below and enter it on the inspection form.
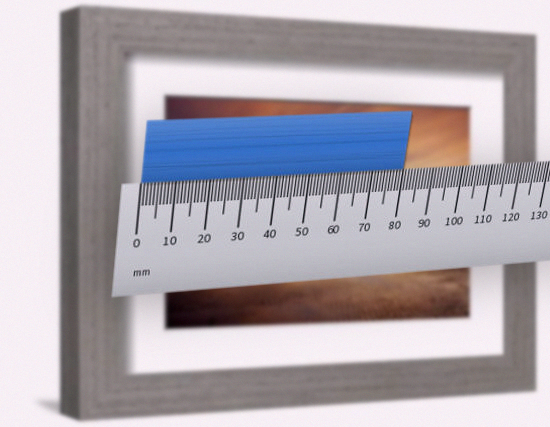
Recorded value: 80 mm
